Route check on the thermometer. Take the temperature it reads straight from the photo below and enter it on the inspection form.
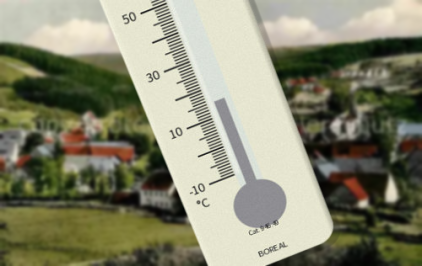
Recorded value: 15 °C
